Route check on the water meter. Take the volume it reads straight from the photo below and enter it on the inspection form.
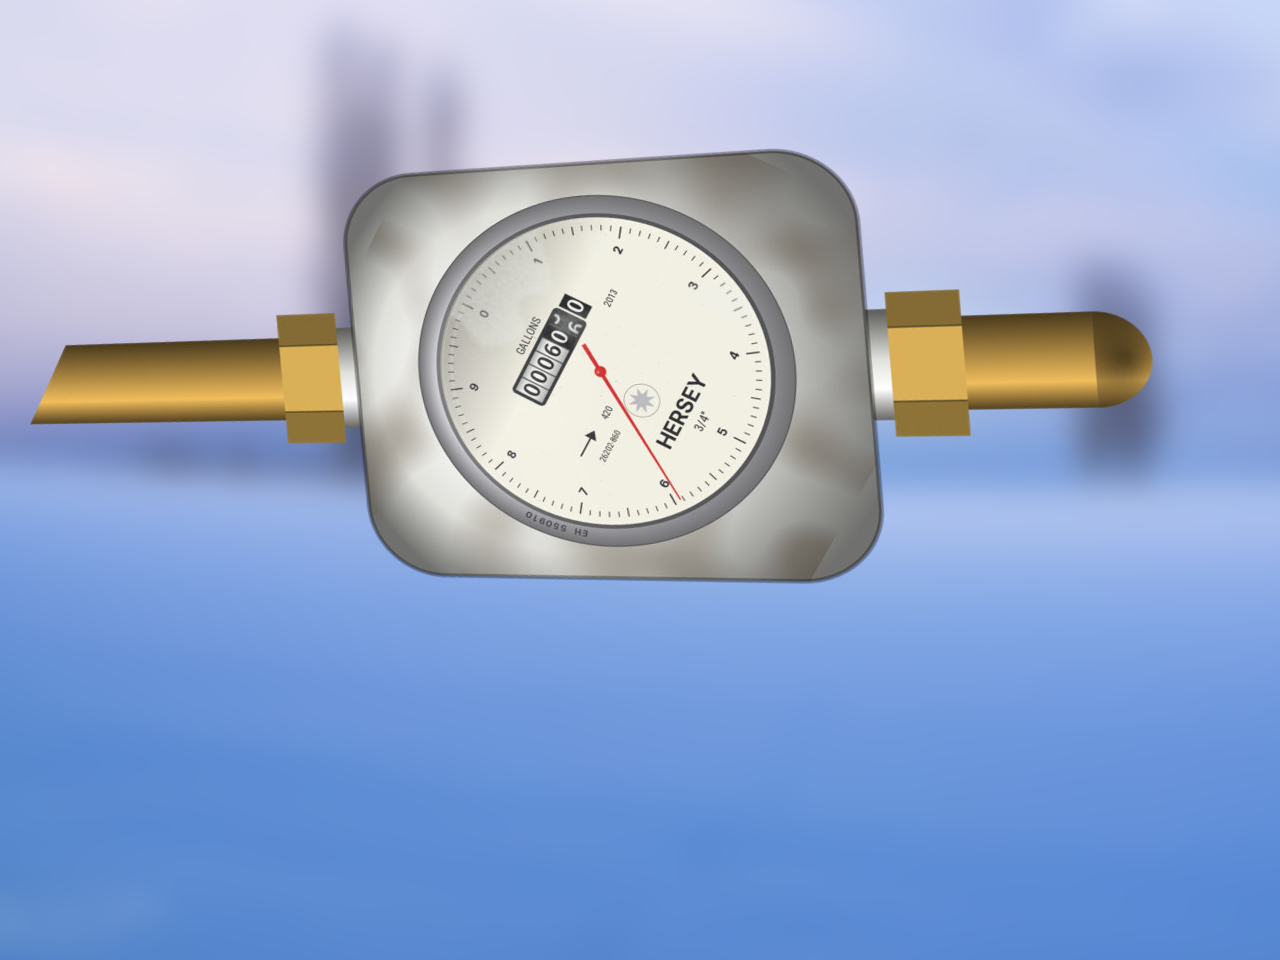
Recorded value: 6055.9 gal
